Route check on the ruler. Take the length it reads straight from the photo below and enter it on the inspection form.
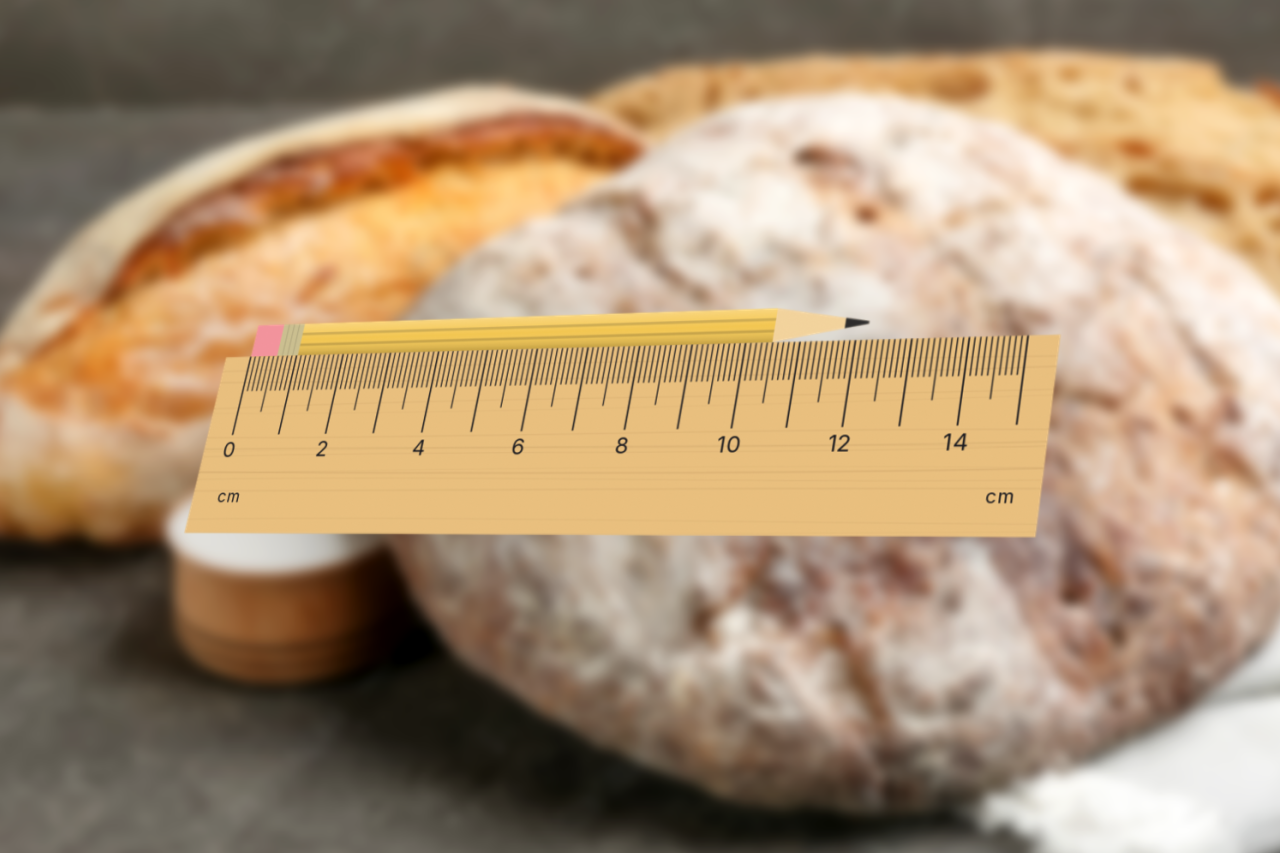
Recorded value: 12.2 cm
